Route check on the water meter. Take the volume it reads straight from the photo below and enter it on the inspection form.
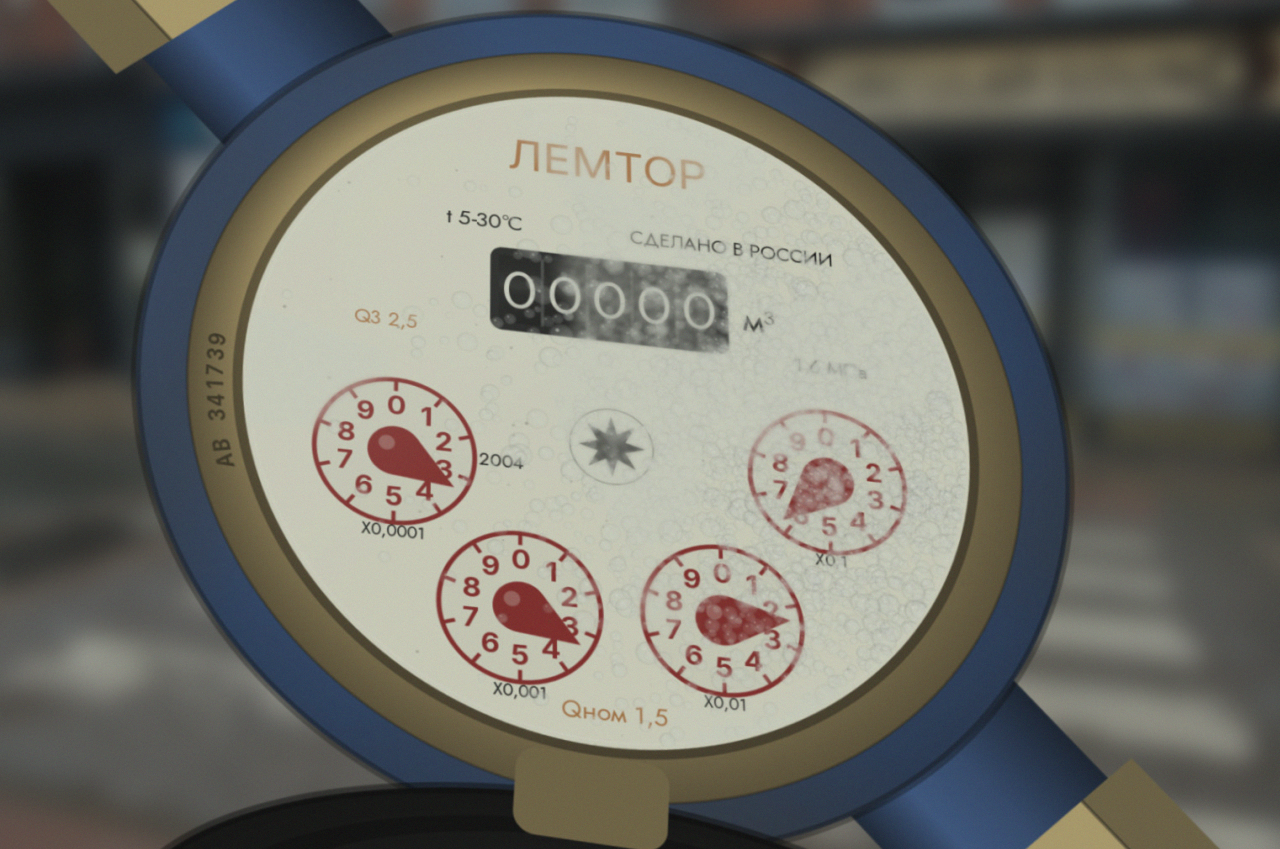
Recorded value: 0.6233 m³
